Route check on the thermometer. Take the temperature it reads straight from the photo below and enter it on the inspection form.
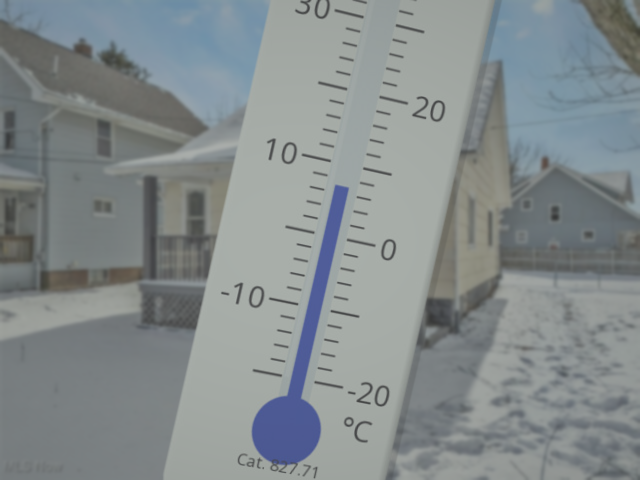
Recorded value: 7 °C
